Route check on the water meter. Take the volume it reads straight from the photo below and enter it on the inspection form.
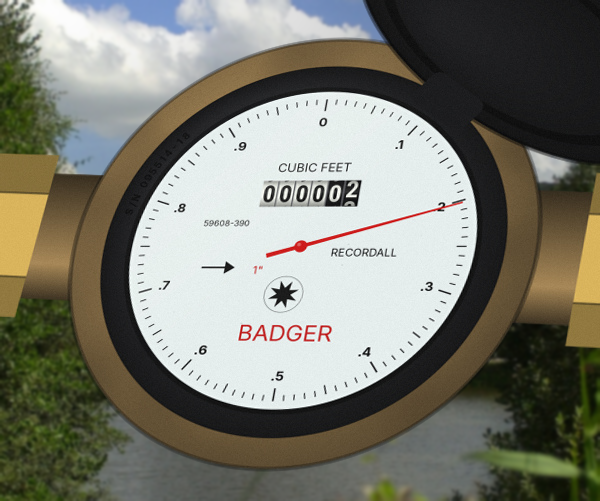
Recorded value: 2.20 ft³
